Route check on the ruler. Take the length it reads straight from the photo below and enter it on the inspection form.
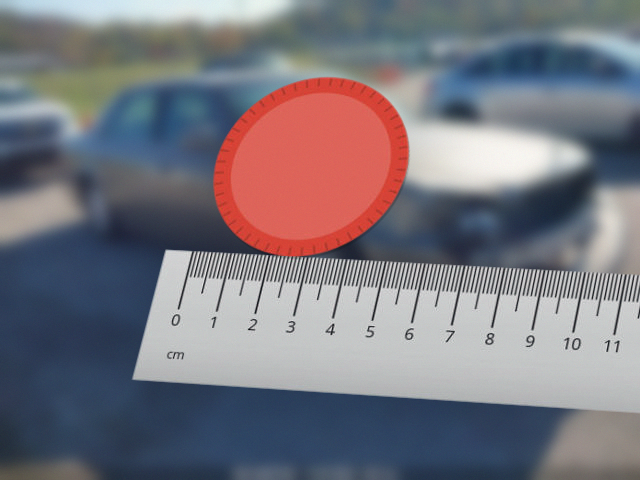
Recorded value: 5 cm
